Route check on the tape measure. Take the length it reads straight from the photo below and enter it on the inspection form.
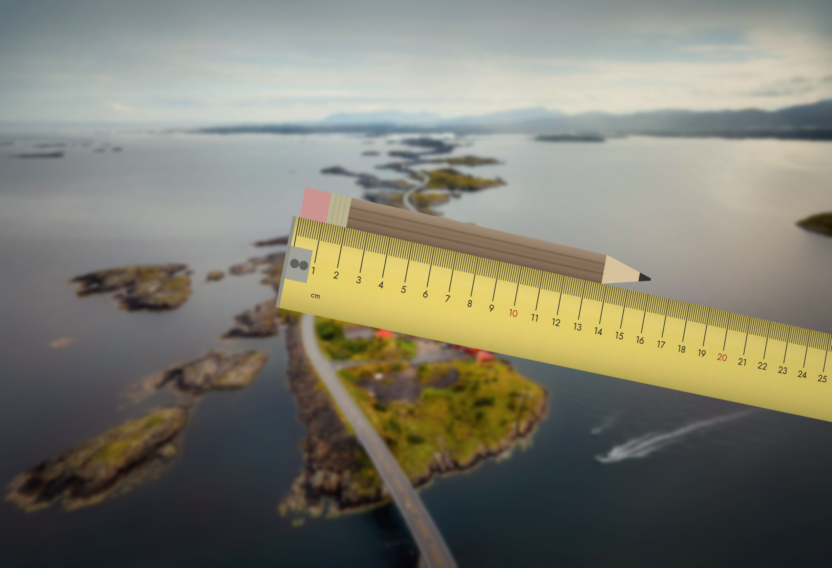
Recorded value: 16 cm
